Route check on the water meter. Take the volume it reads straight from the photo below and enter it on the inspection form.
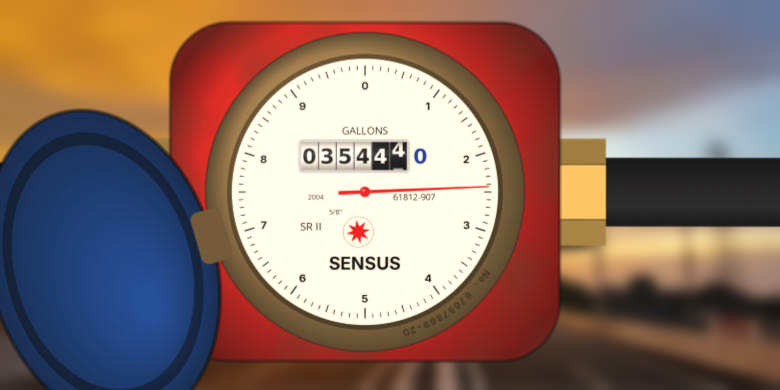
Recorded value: 354442.4 gal
